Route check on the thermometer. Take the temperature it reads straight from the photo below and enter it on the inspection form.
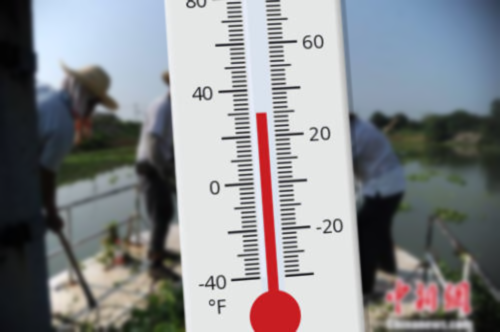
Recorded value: 30 °F
